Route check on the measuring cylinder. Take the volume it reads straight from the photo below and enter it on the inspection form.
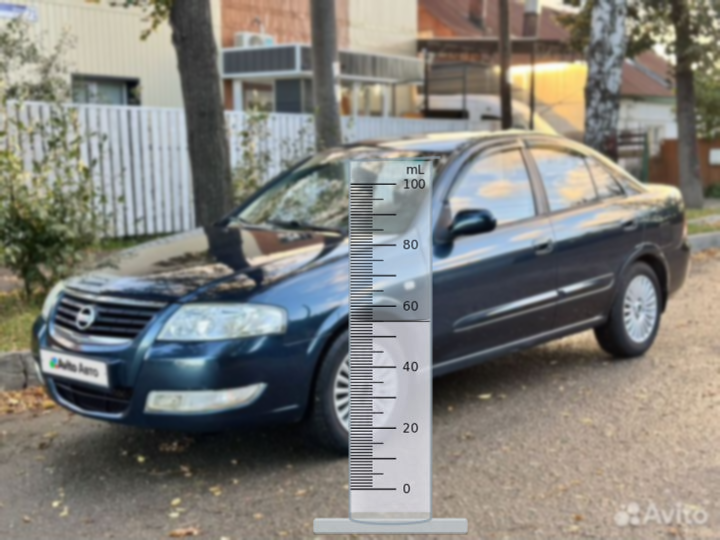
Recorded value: 55 mL
